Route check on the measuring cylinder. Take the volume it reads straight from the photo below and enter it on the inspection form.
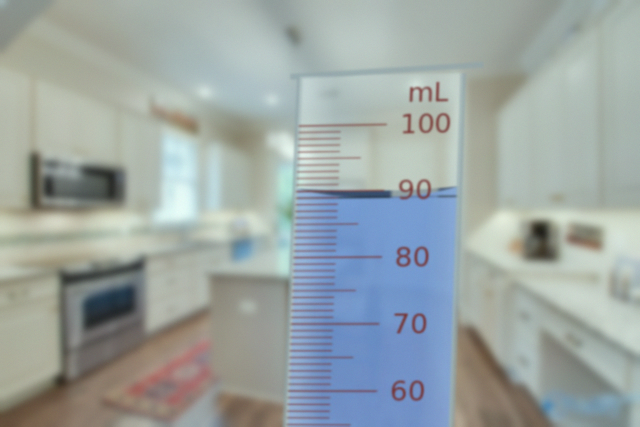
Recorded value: 89 mL
